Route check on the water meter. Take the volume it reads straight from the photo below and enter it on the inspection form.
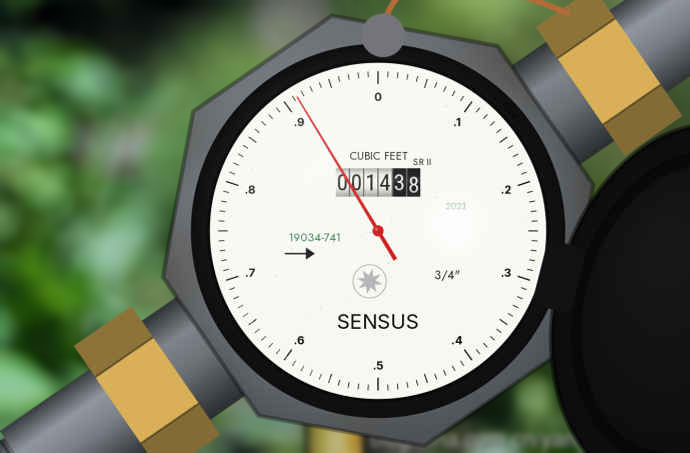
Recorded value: 1437.91 ft³
